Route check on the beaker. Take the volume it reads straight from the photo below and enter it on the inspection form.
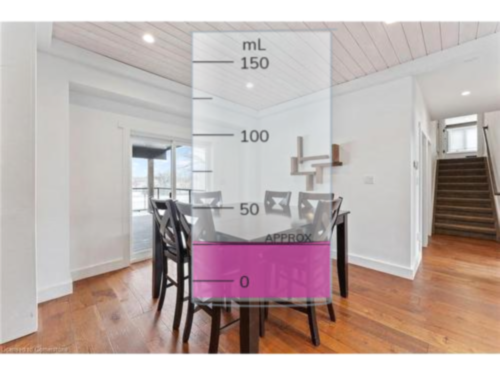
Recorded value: 25 mL
